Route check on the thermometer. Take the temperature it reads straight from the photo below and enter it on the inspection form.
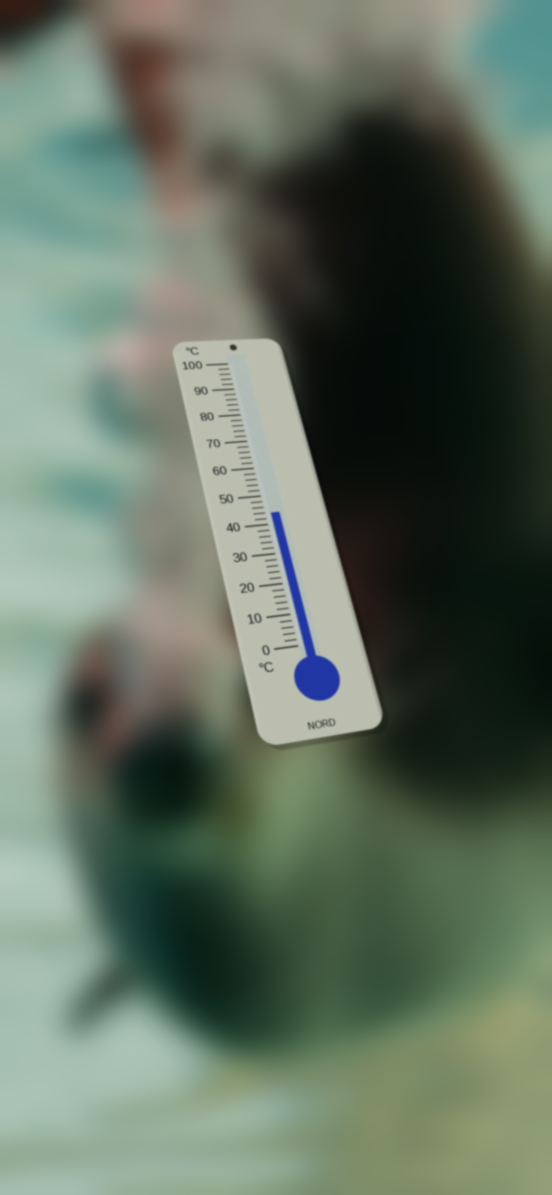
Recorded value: 44 °C
